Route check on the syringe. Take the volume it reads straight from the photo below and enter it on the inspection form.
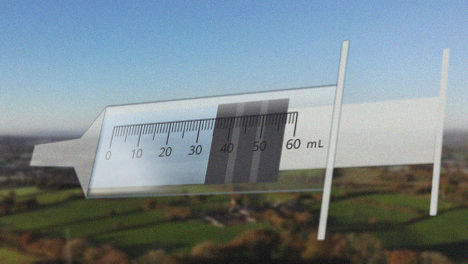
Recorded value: 35 mL
